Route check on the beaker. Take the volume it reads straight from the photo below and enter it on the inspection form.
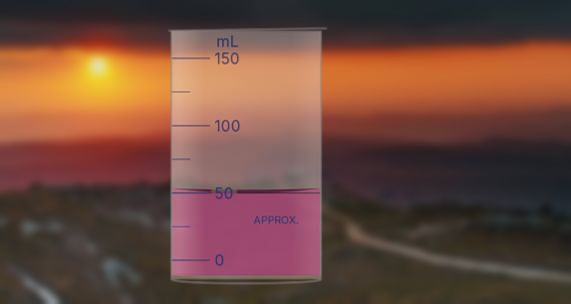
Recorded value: 50 mL
